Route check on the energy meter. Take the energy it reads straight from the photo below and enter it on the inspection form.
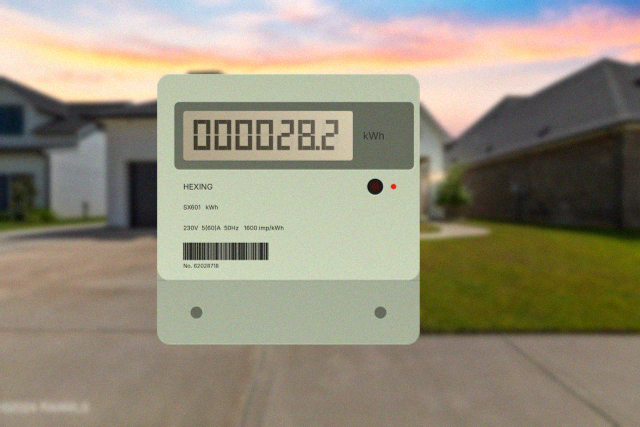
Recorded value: 28.2 kWh
